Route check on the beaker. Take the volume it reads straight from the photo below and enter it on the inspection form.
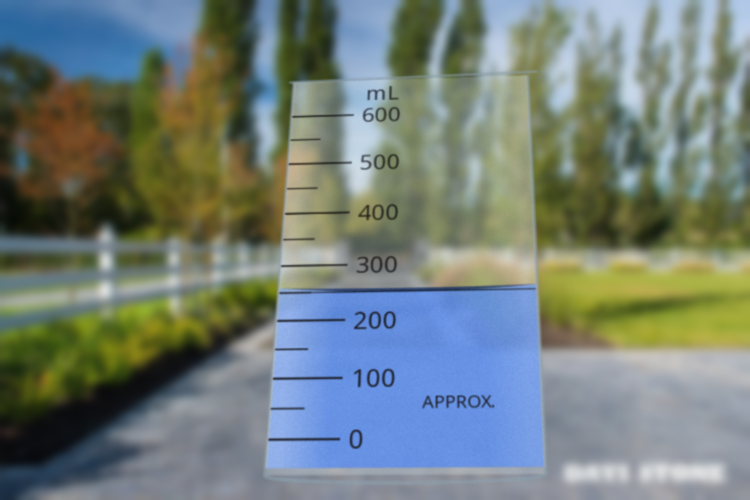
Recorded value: 250 mL
